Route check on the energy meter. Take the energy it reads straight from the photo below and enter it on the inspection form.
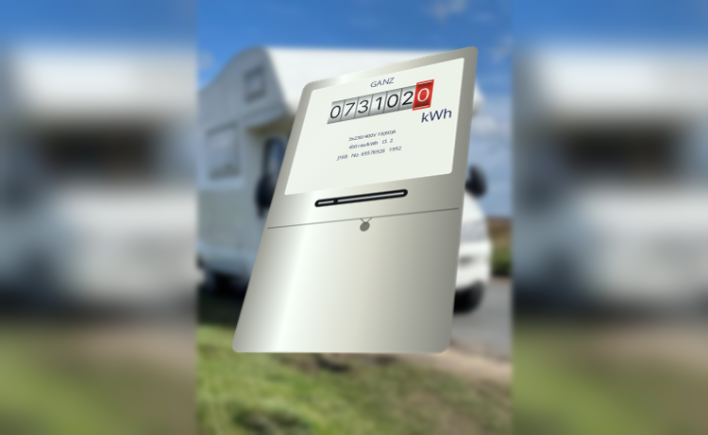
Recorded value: 73102.0 kWh
